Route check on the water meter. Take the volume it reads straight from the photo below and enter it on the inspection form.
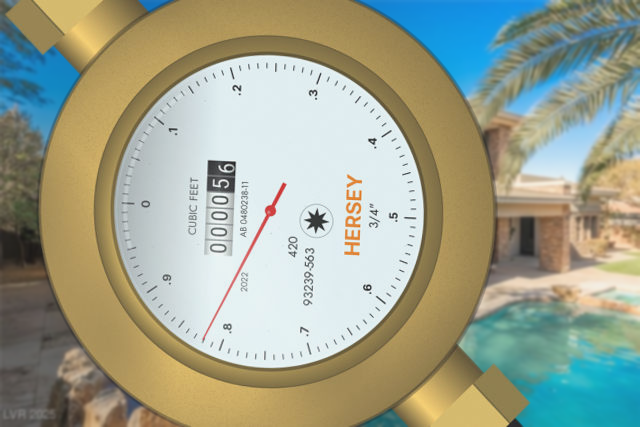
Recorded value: 55.82 ft³
